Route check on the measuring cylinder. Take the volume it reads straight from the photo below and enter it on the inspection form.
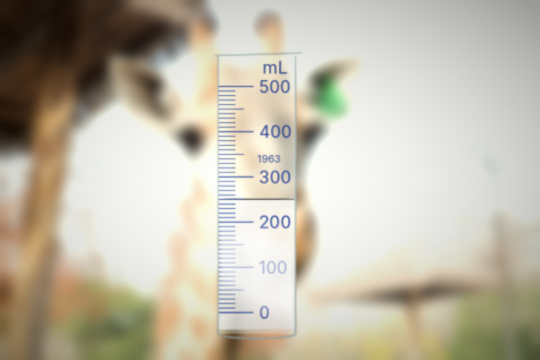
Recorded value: 250 mL
